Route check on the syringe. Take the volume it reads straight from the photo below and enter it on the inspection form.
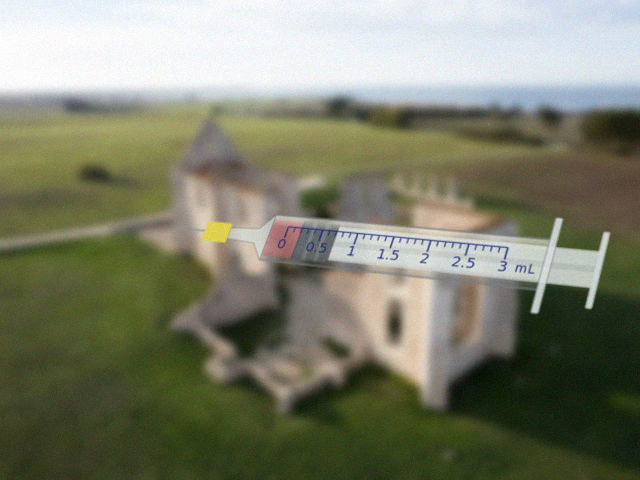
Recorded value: 0.2 mL
